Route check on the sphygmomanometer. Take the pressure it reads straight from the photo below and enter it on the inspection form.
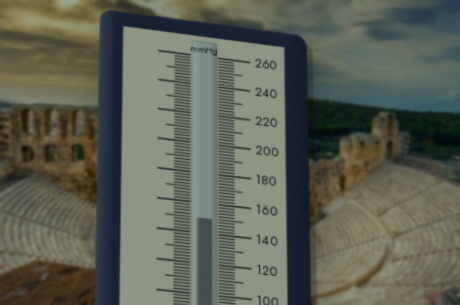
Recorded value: 150 mmHg
